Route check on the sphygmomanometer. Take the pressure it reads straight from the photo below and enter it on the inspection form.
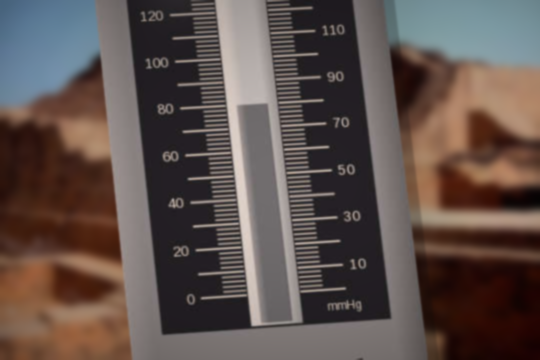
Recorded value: 80 mmHg
